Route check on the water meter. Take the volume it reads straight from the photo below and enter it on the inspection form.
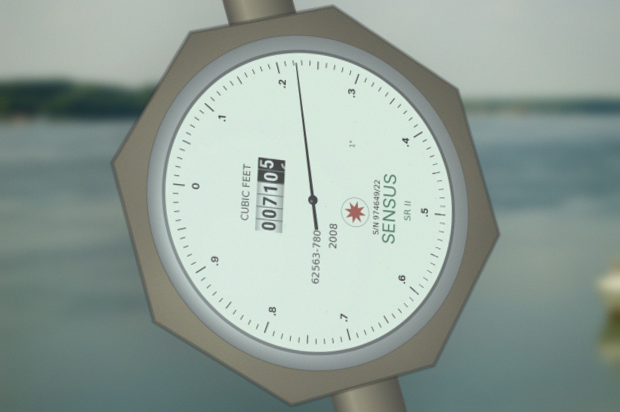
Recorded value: 7105.22 ft³
